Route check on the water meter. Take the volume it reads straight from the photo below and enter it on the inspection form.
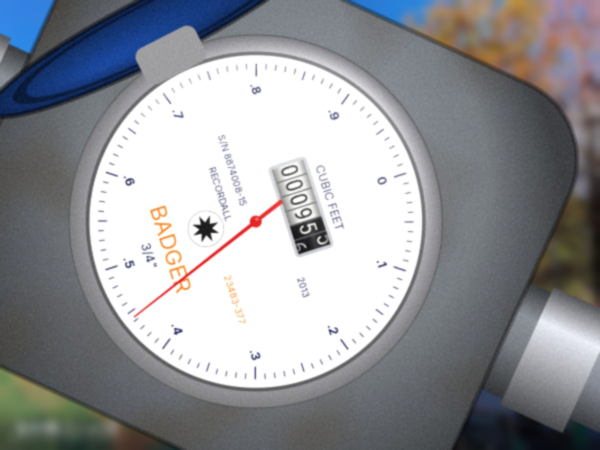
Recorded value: 955.44 ft³
